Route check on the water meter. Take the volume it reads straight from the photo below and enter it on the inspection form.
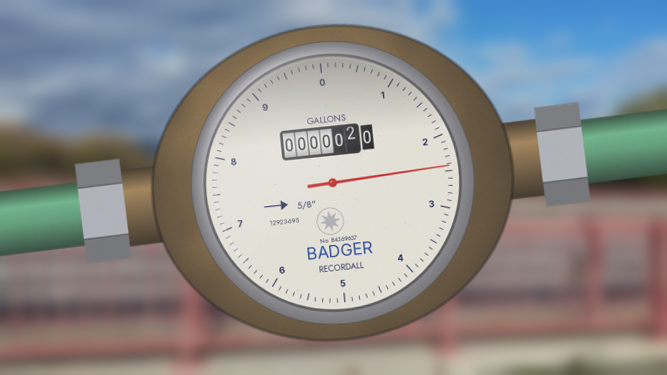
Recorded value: 22.4 gal
